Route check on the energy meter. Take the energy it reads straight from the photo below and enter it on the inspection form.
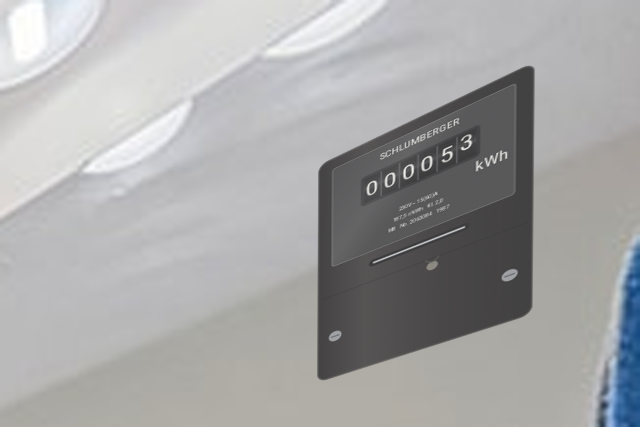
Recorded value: 53 kWh
